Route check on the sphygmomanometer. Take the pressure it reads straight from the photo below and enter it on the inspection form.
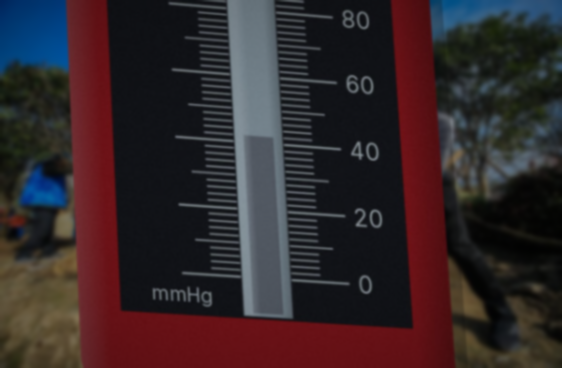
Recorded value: 42 mmHg
